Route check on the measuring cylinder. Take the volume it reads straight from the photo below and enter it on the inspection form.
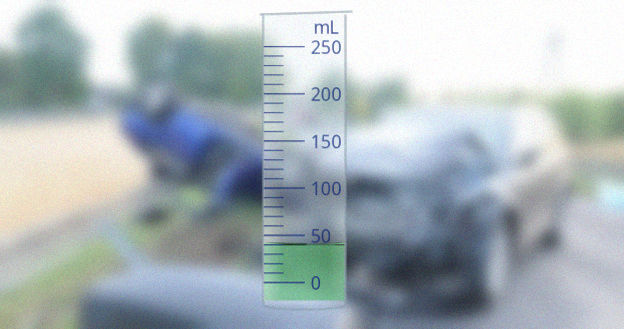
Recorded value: 40 mL
